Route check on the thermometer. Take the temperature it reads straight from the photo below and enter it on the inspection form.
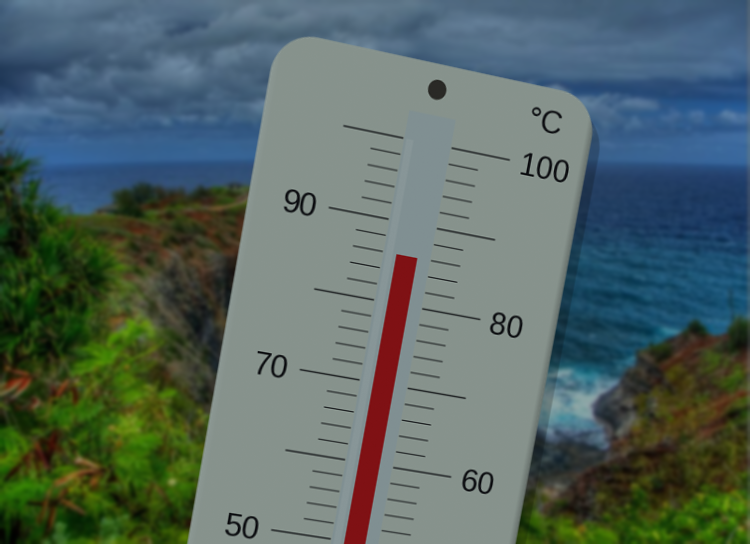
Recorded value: 86 °C
